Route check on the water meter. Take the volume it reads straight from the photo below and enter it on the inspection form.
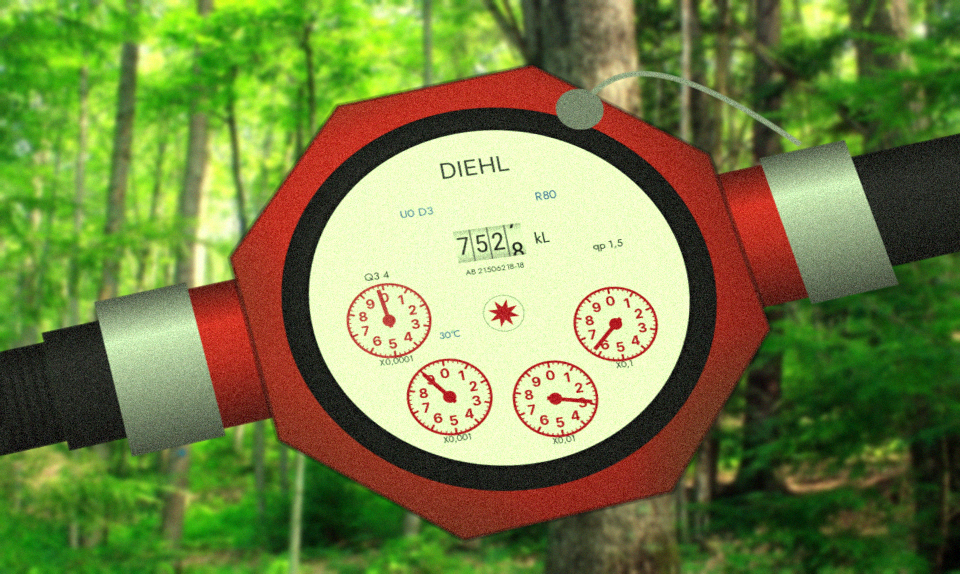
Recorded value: 7527.6289 kL
